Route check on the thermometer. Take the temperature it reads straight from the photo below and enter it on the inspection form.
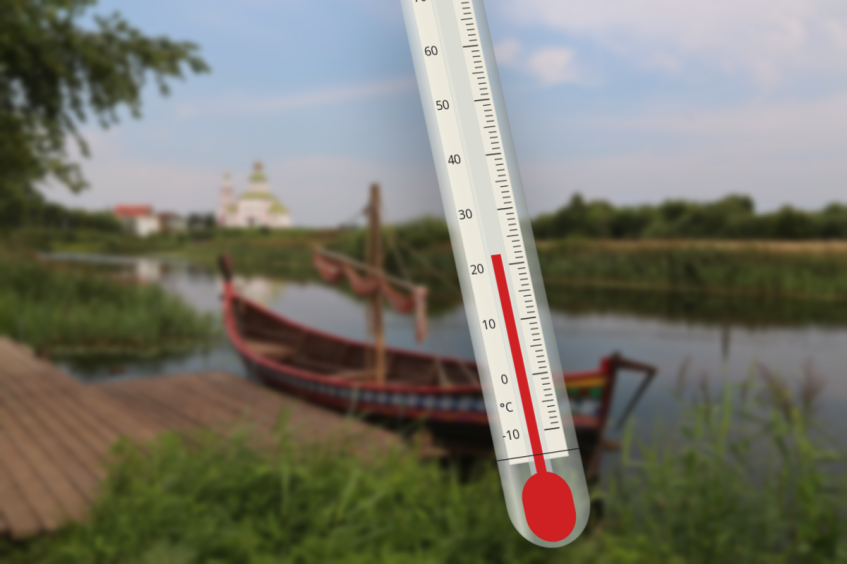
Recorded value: 22 °C
